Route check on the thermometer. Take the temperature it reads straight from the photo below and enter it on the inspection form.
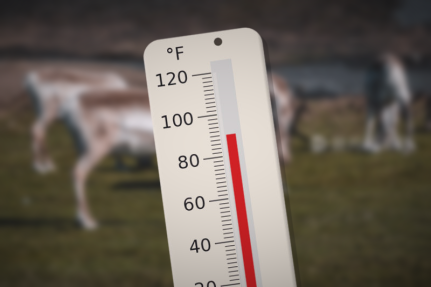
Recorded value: 90 °F
